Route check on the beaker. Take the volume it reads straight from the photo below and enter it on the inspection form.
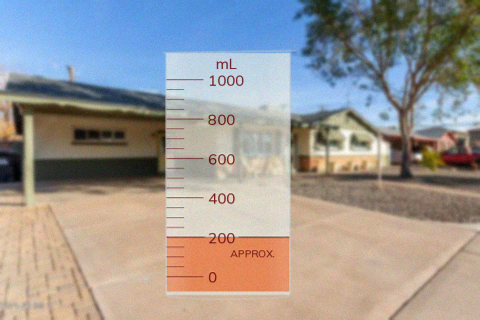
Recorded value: 200 mL
